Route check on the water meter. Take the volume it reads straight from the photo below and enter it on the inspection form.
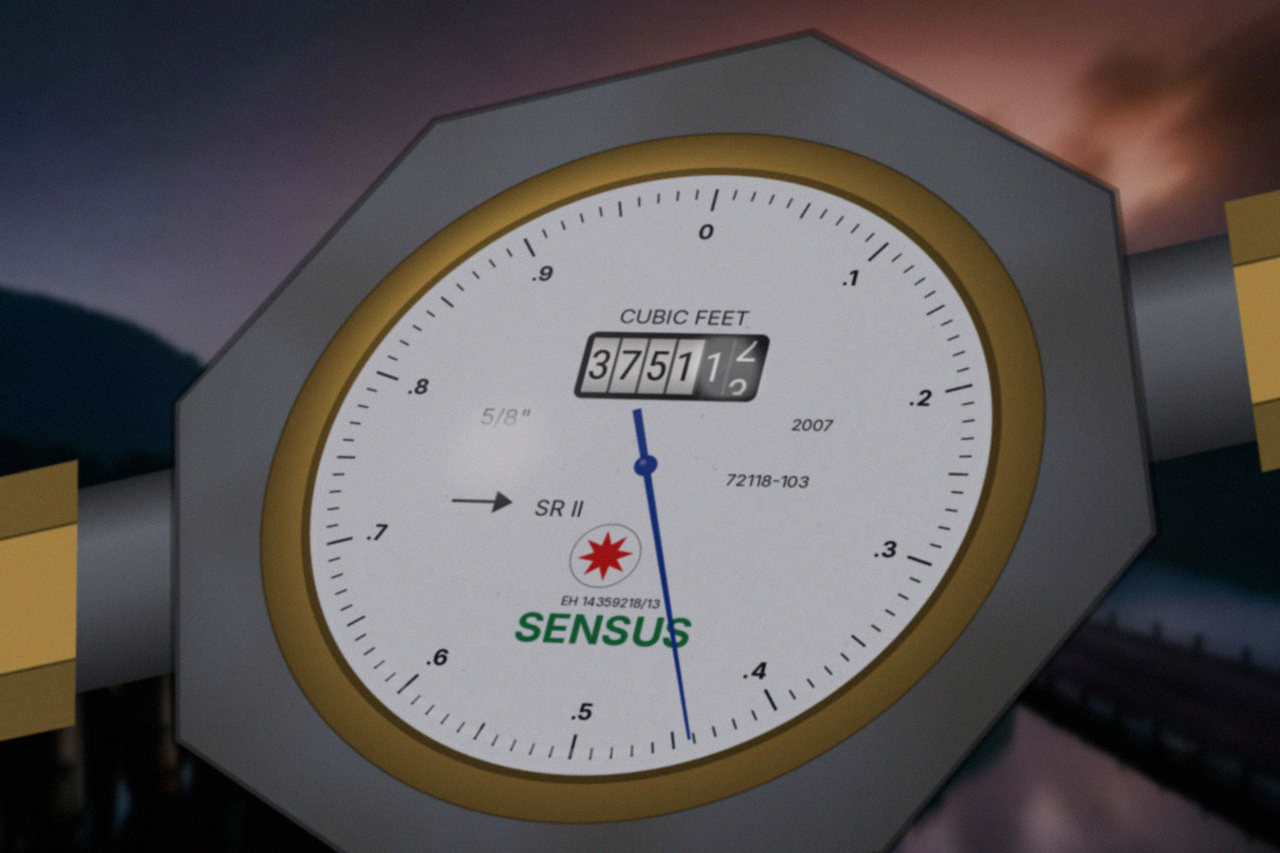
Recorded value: 375112.44 ft³
